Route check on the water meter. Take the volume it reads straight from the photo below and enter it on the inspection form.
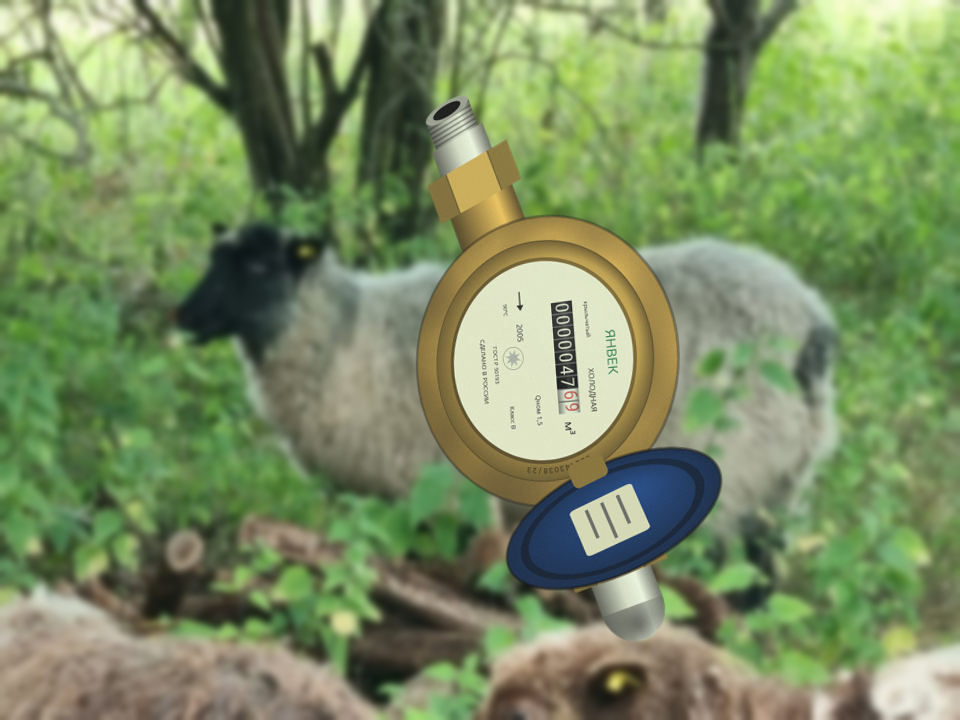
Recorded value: 47.69 m³
